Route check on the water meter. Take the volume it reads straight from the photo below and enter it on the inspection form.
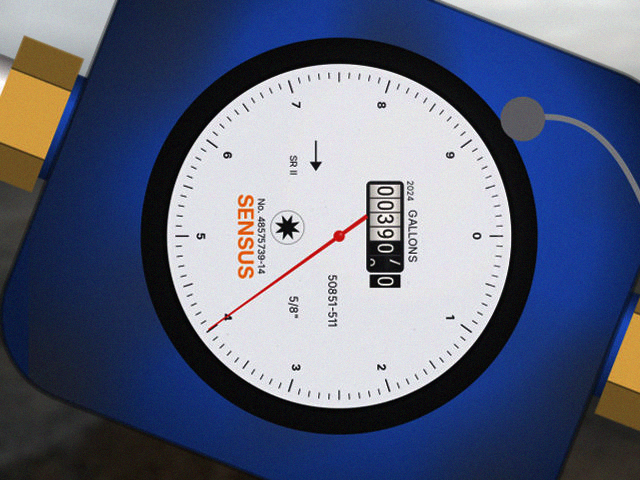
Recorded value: 39074.0 gal
